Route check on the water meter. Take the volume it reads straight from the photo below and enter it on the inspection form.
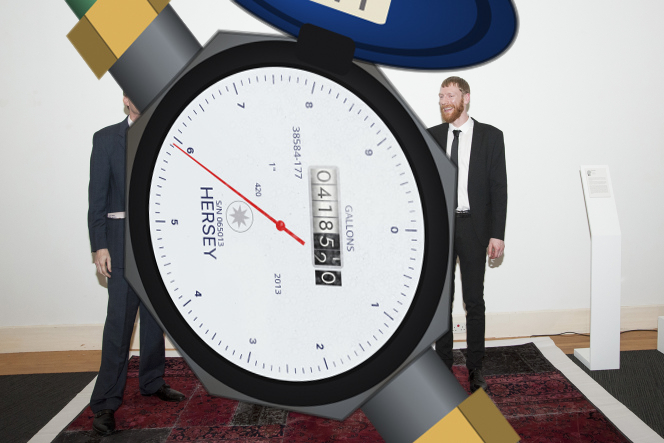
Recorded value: 418515.9 gal
